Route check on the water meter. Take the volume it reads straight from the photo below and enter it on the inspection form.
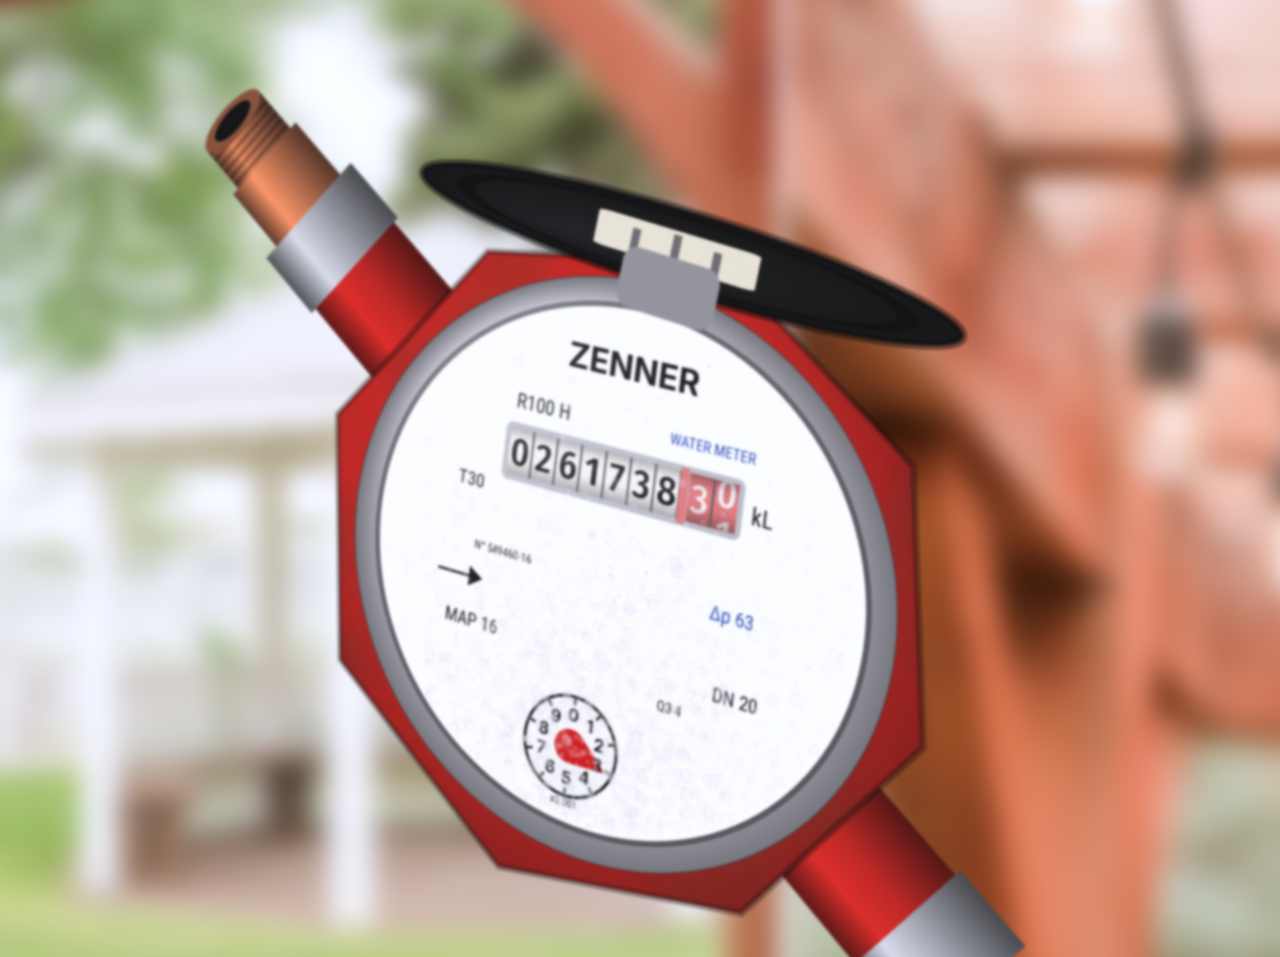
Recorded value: 261738.303 kL
